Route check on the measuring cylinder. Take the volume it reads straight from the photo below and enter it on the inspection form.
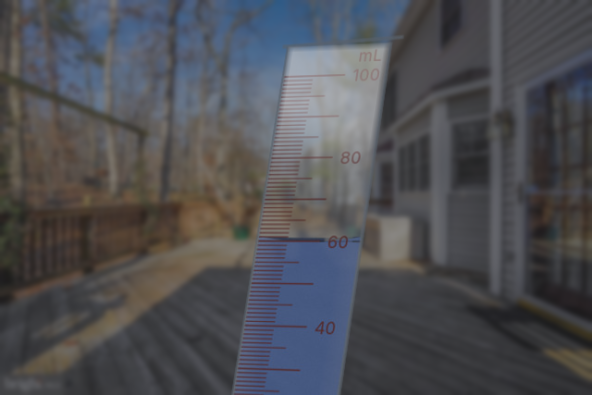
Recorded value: 60 mL
